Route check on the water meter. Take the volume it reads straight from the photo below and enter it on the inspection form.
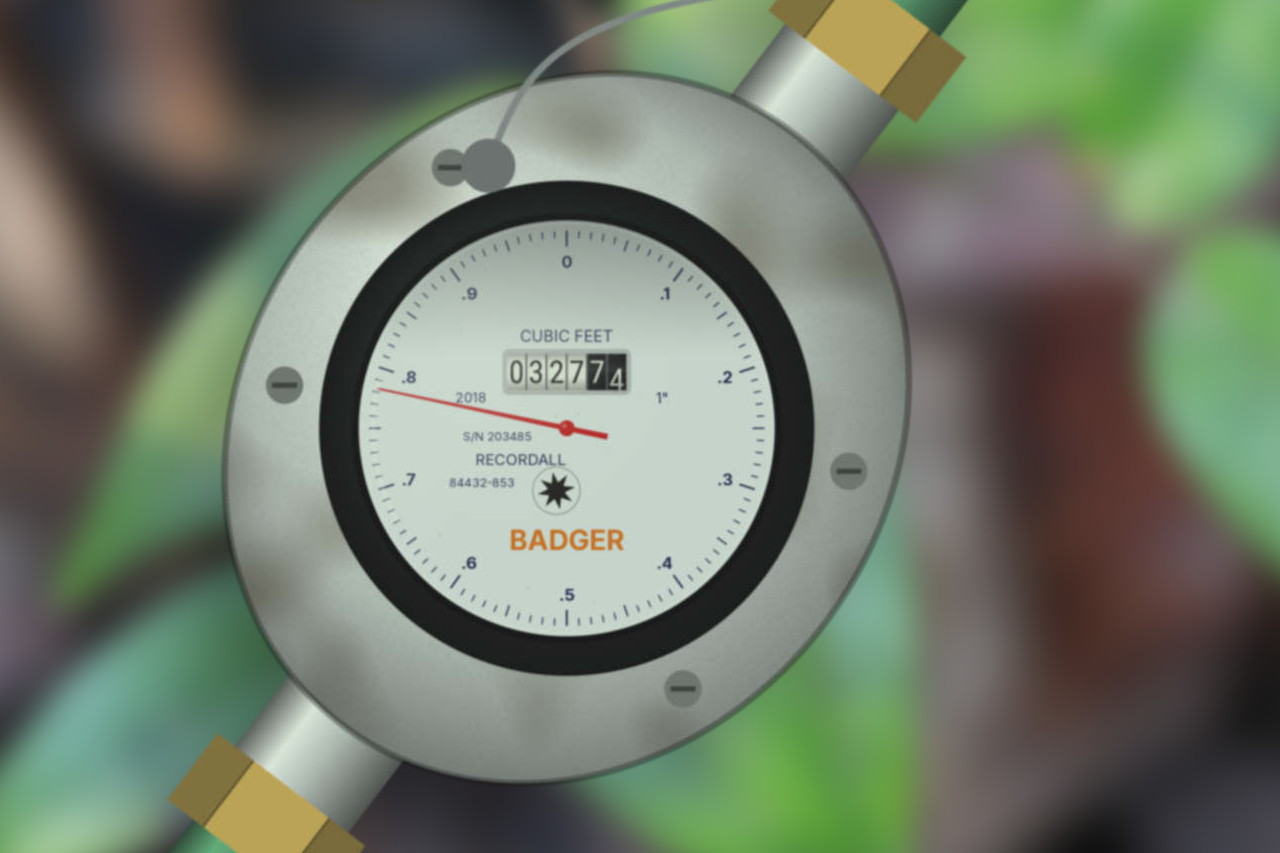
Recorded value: 32773.78 ft³
